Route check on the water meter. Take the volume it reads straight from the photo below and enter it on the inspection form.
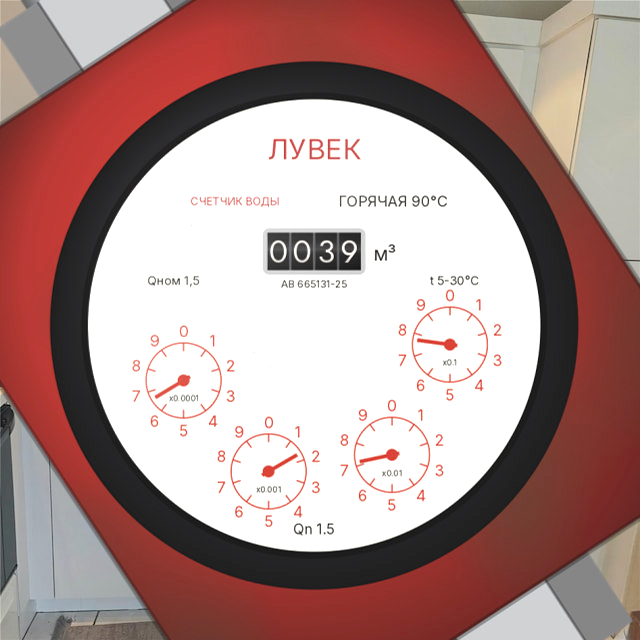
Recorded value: 39.7716 m³
